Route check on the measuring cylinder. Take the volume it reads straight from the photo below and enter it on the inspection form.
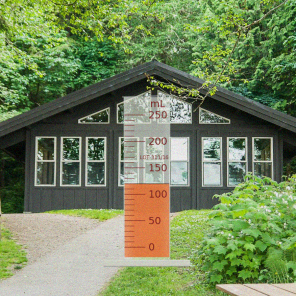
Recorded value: 120 mL
